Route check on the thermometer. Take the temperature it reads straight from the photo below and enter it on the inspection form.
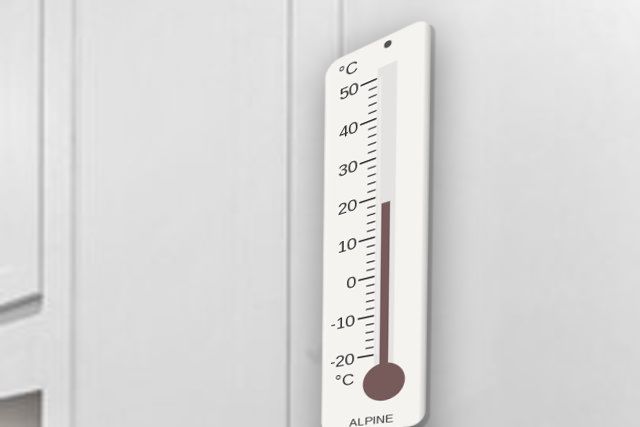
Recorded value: 18 °C
